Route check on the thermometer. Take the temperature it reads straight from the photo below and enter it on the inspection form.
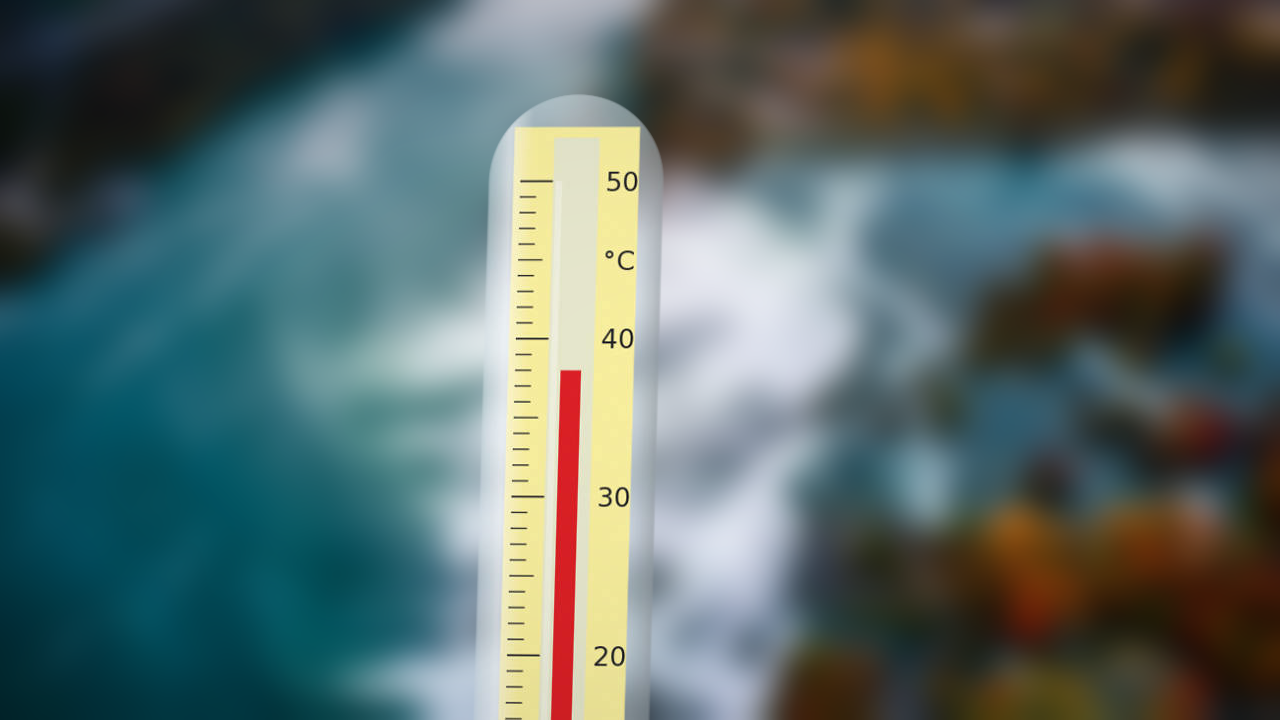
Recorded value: 38 °C
